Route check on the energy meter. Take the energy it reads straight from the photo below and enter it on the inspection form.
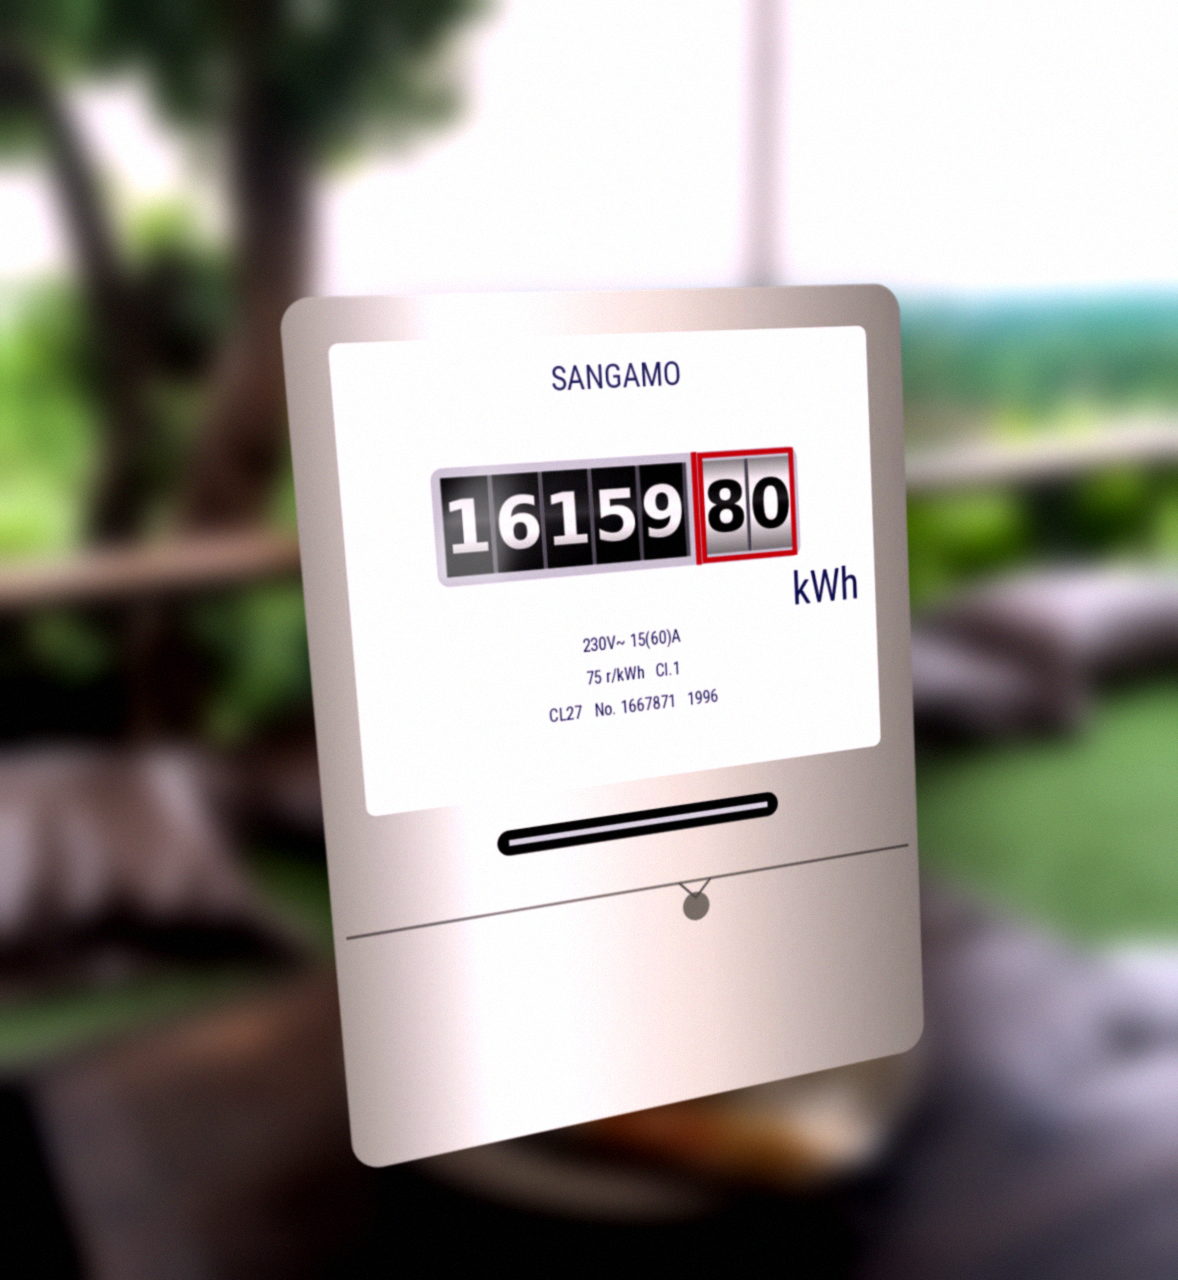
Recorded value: 16159.80 kWh
